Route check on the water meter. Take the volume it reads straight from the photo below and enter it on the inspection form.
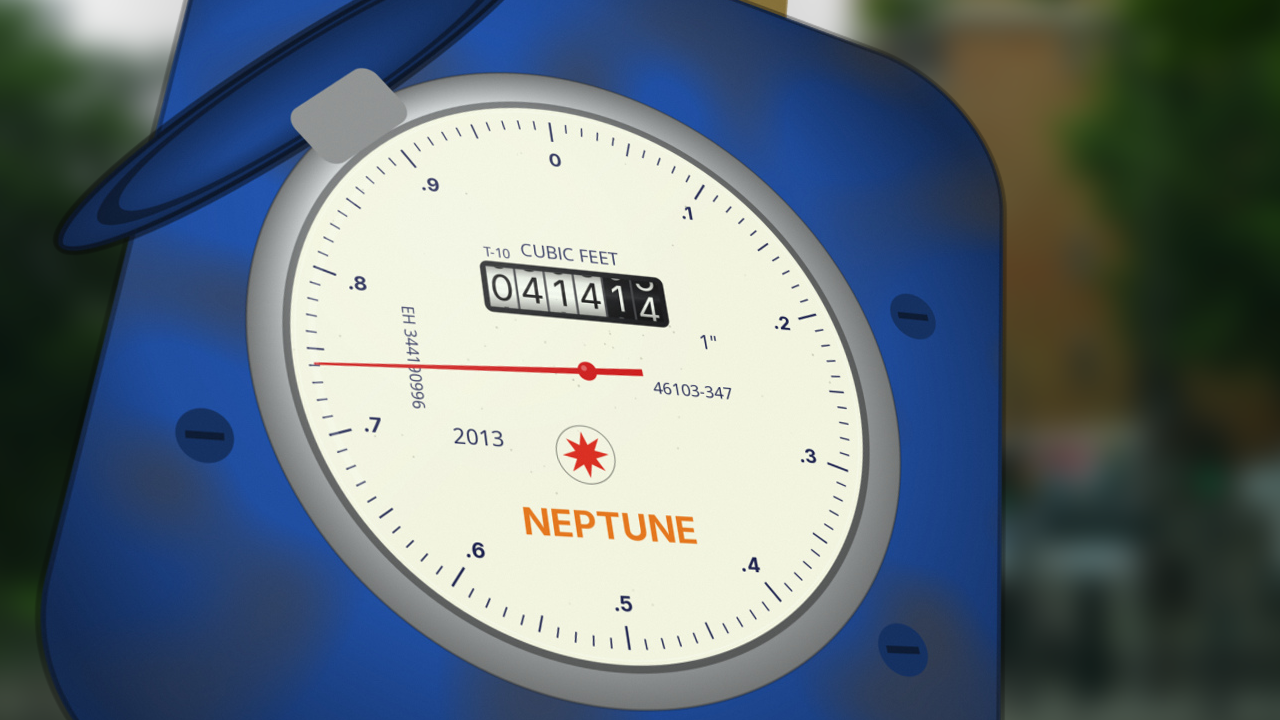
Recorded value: 41413.74 ft³
